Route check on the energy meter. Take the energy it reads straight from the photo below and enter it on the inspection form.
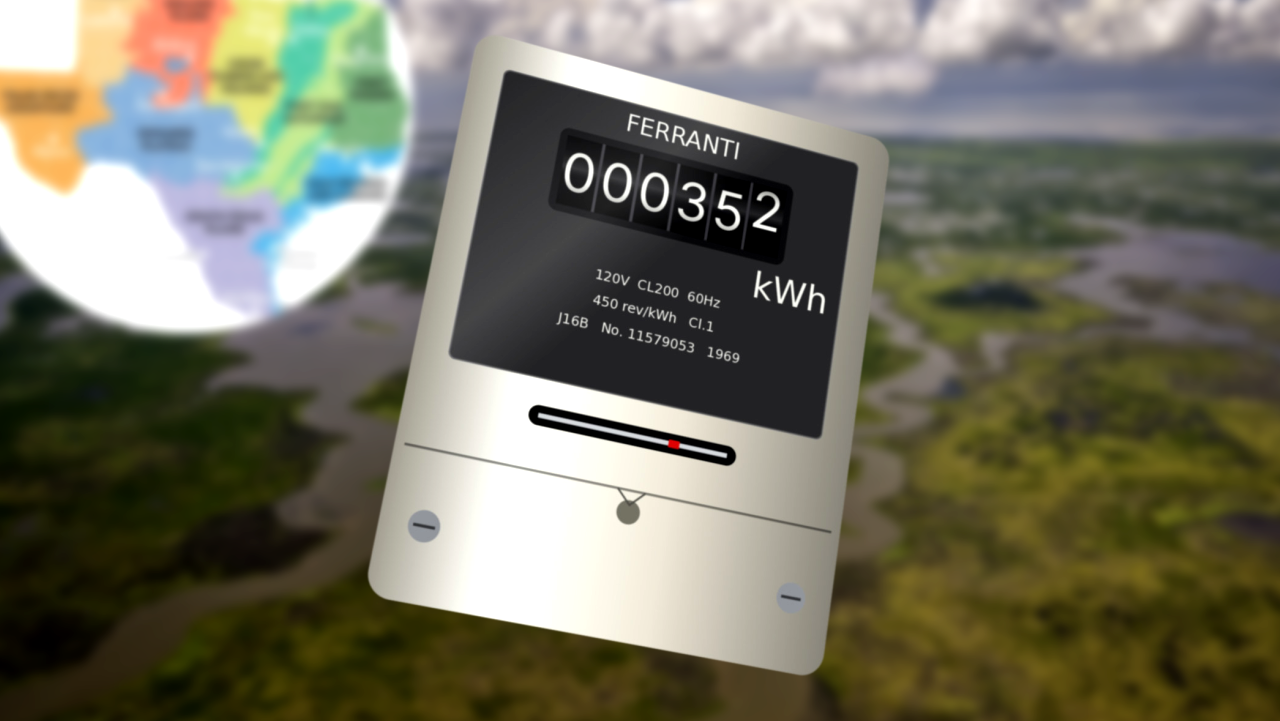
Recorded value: 352 kWh
